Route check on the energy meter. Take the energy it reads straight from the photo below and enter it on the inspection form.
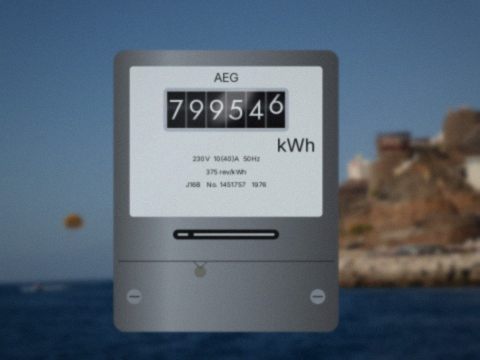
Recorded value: 799546 kWh
